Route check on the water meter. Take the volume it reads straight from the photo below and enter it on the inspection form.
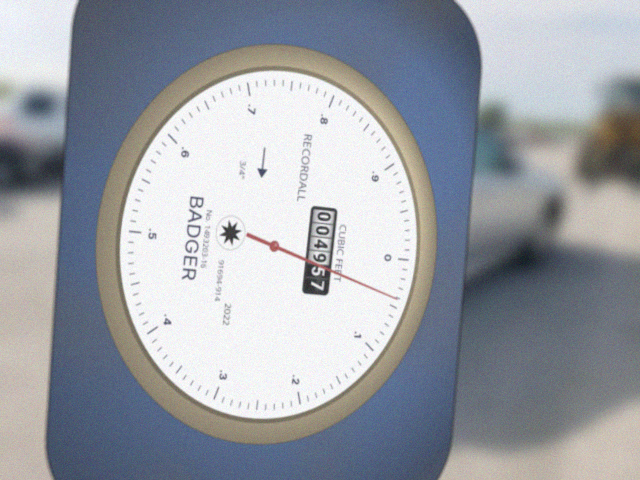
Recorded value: 4957.04 ft³
